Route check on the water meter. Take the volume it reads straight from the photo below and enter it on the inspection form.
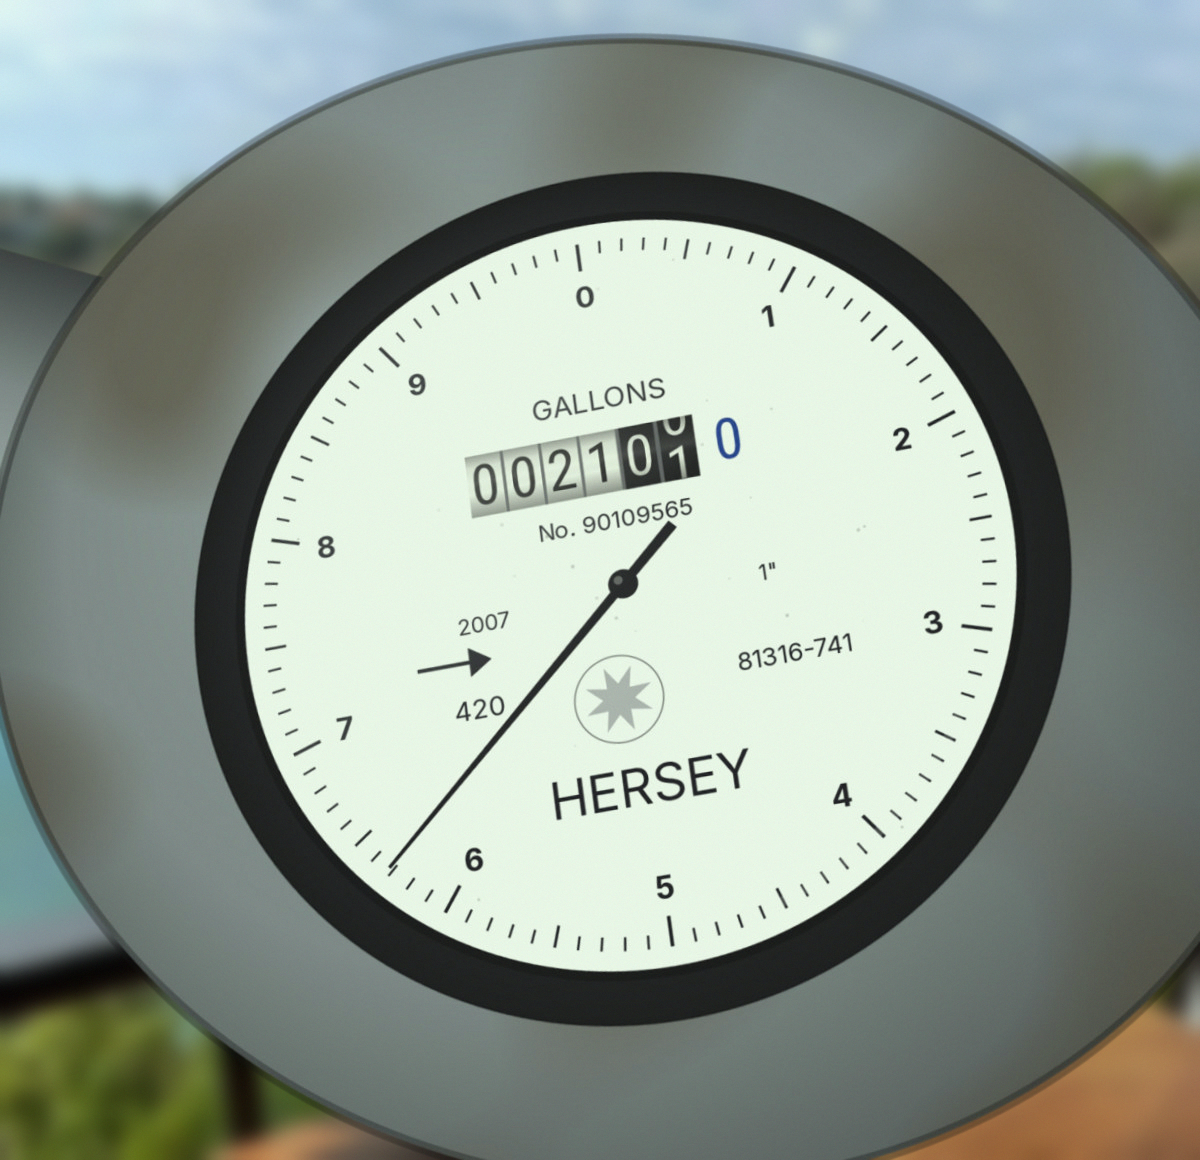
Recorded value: 21006.3 gal
